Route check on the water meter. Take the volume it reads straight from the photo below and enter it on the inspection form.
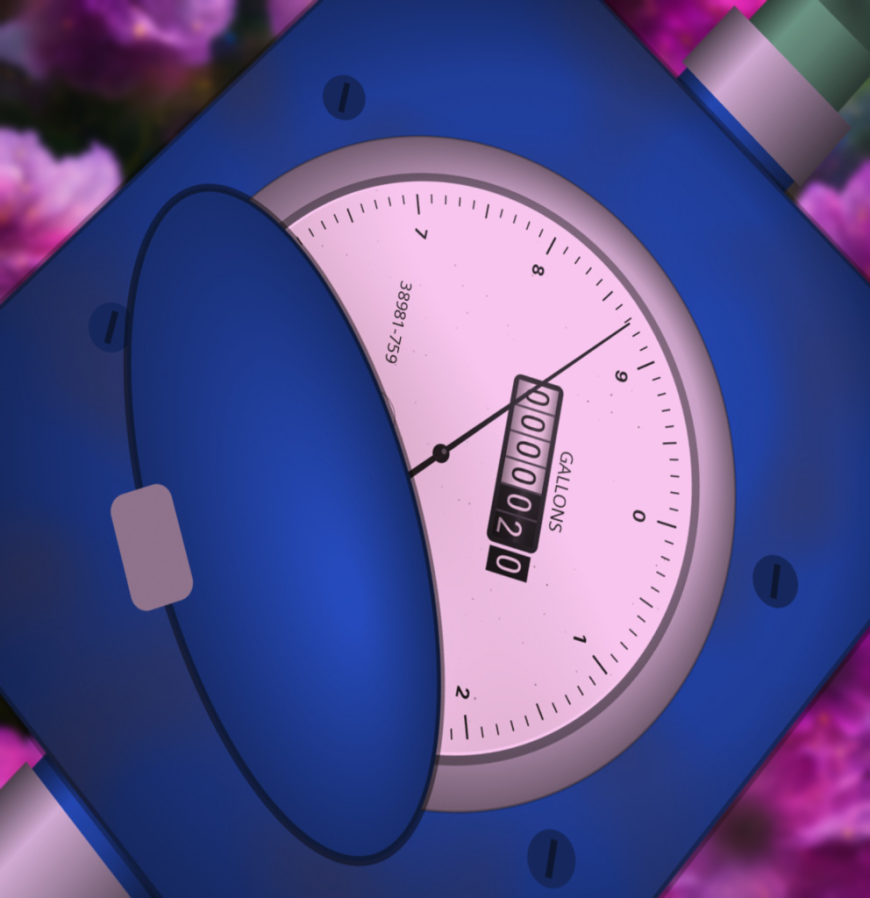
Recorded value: 18.7 gal
